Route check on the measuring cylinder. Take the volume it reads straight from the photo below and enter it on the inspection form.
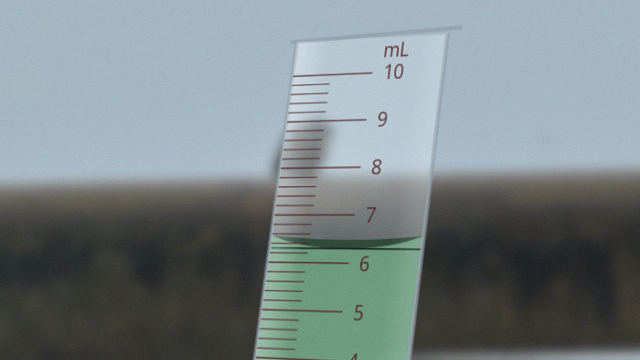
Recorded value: 6.3 mL
